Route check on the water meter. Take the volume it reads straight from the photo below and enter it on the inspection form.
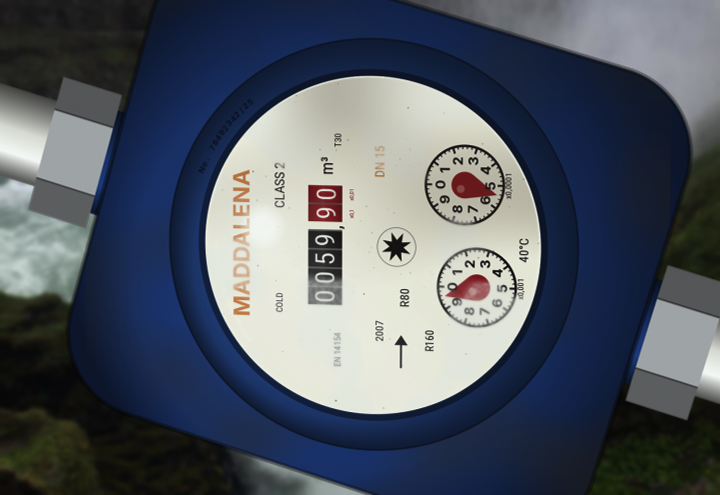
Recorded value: 59.8995 m³
